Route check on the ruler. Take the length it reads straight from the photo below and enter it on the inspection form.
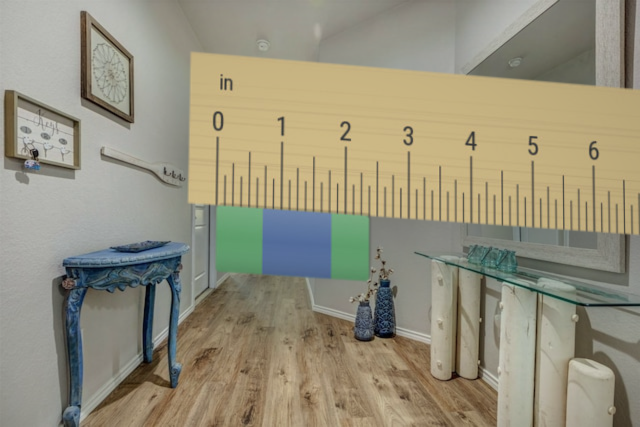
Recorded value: 2.375 in
